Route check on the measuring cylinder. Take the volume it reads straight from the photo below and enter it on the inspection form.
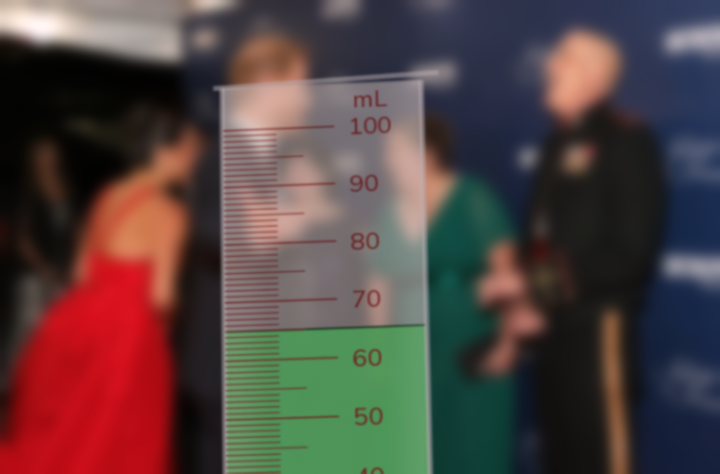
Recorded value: 65 mL
